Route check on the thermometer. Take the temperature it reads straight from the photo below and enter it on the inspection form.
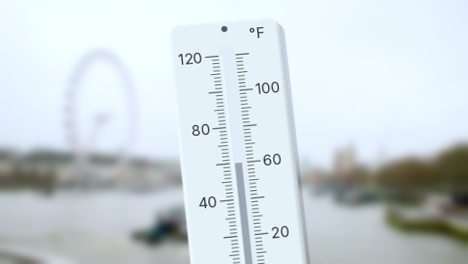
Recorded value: 60 °F
